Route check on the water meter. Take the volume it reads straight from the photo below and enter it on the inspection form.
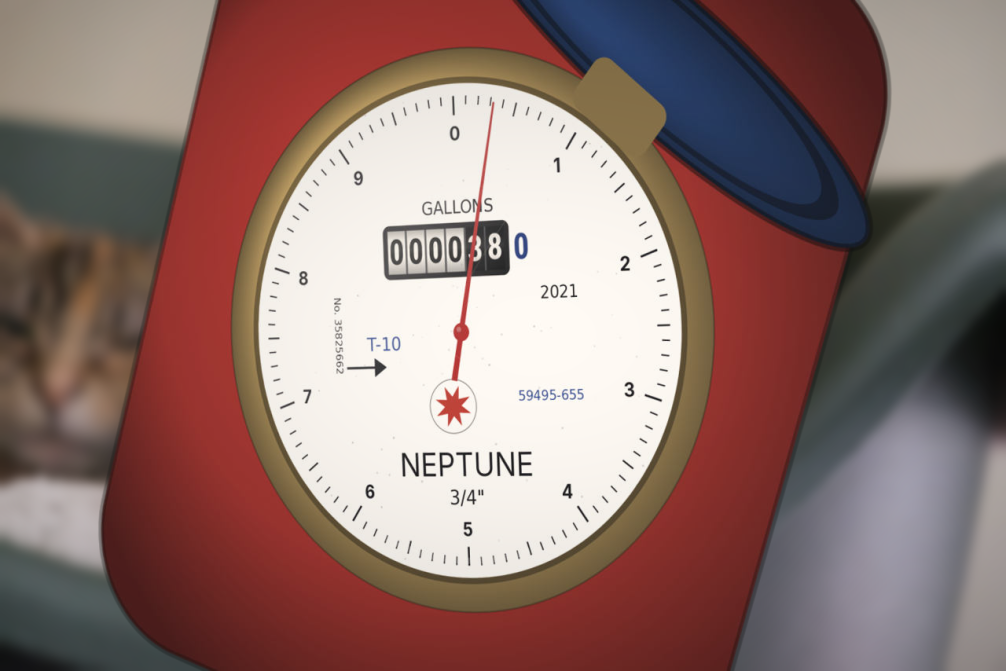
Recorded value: 380.3 gal
